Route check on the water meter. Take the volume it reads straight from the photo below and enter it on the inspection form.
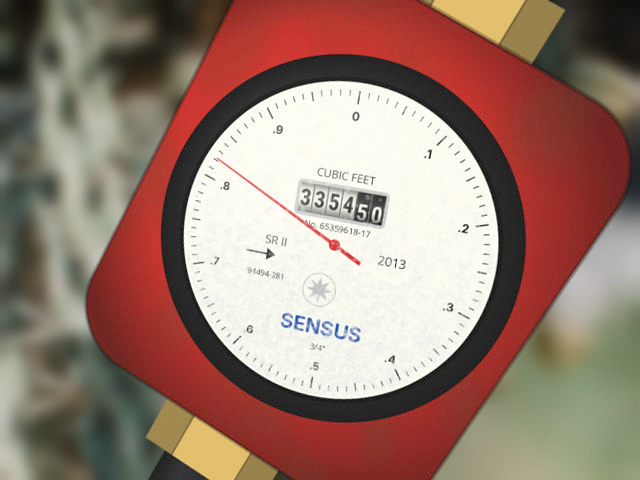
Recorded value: 335449.82 ft³
